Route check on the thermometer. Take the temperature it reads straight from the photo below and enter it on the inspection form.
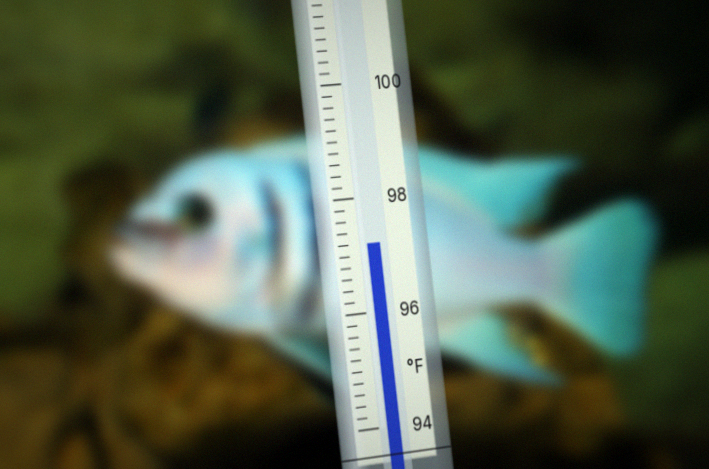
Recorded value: 97.2 °F
